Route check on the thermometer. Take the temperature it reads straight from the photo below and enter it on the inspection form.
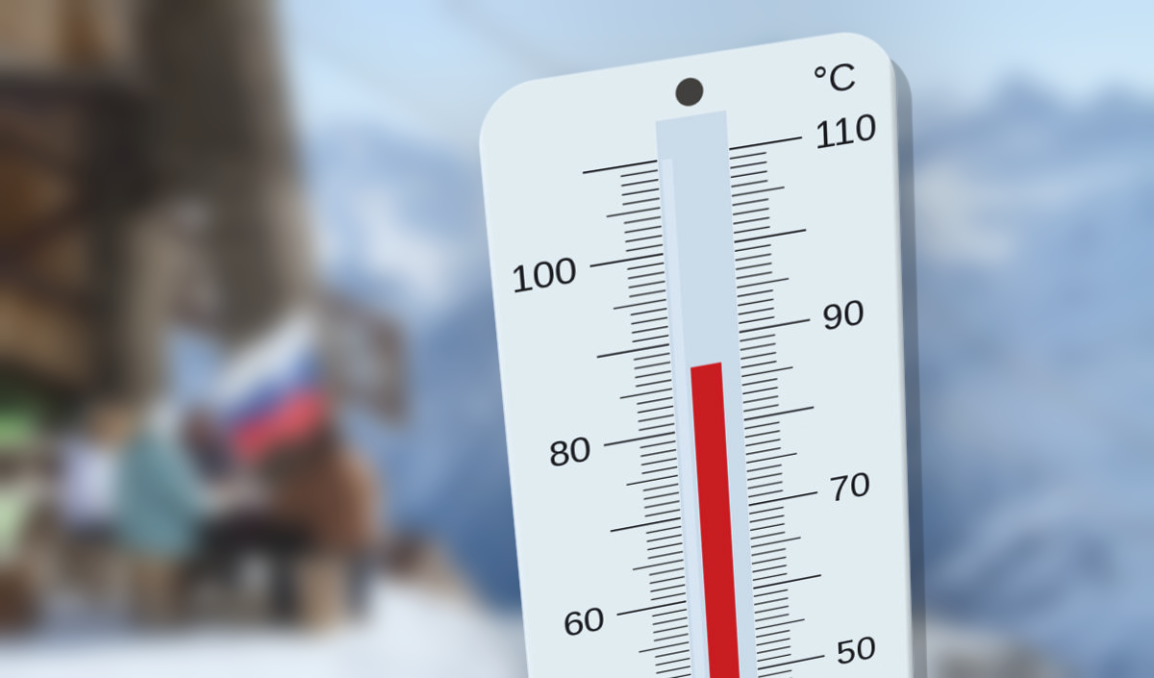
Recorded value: 87 °C
